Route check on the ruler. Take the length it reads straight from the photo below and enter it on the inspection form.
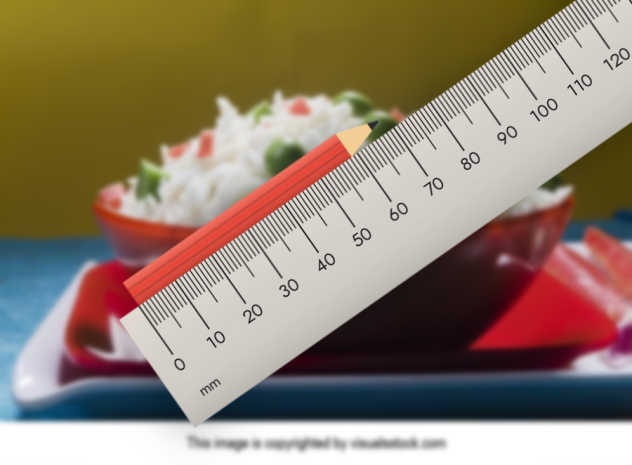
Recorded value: 68 mm
